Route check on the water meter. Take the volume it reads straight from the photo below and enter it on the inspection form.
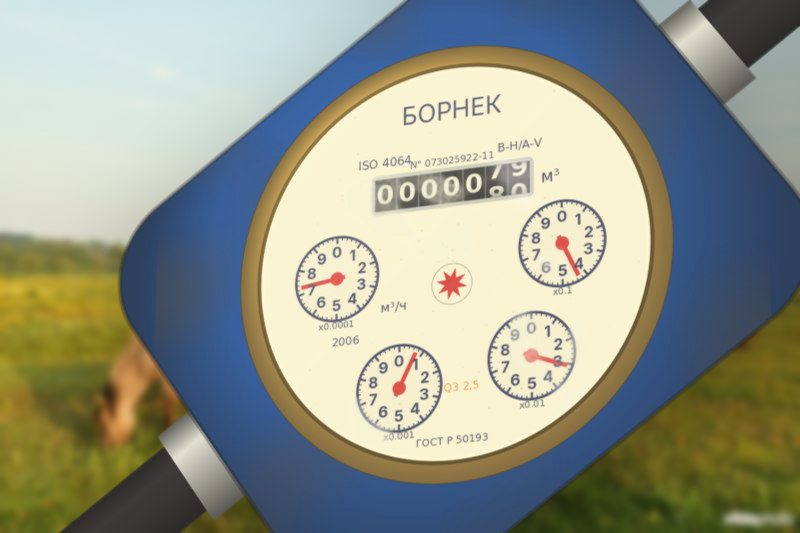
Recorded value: 79.4307 m³
